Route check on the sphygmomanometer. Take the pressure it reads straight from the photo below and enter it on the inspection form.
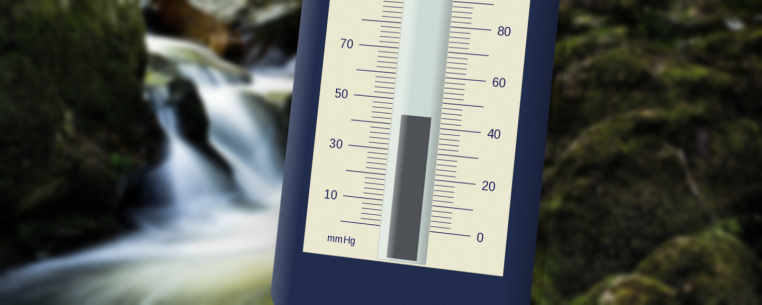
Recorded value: 44 mmHg
